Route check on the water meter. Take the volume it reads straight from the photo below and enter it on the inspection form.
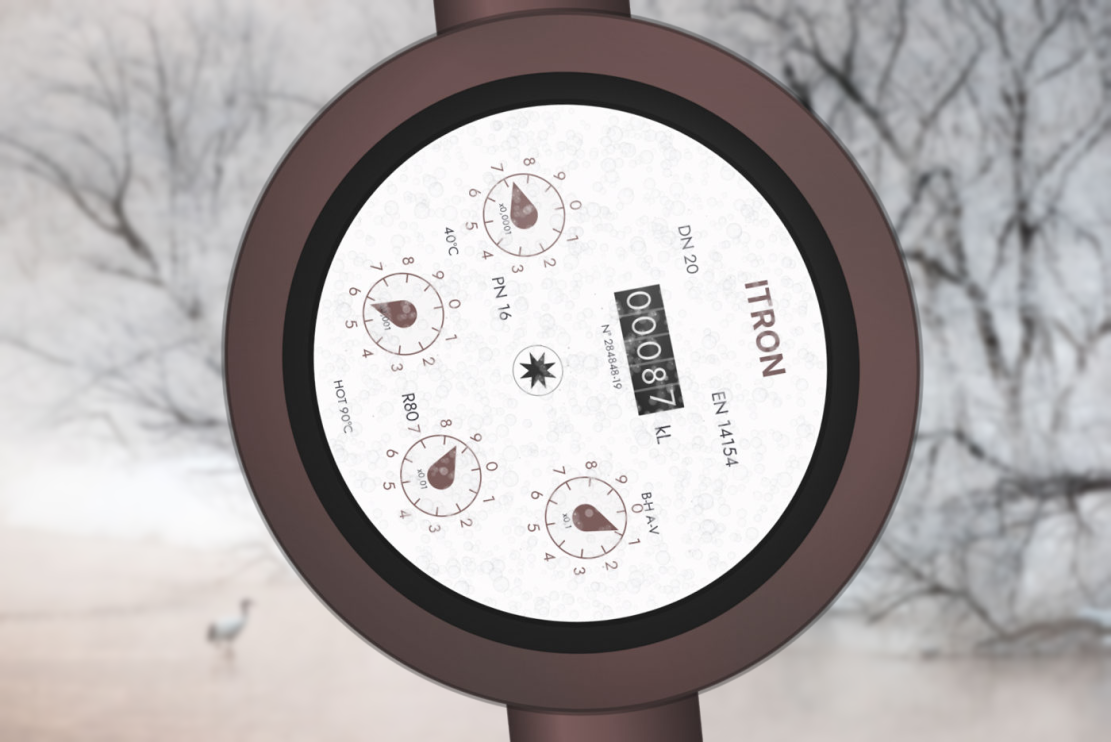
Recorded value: 87.0857 kL
